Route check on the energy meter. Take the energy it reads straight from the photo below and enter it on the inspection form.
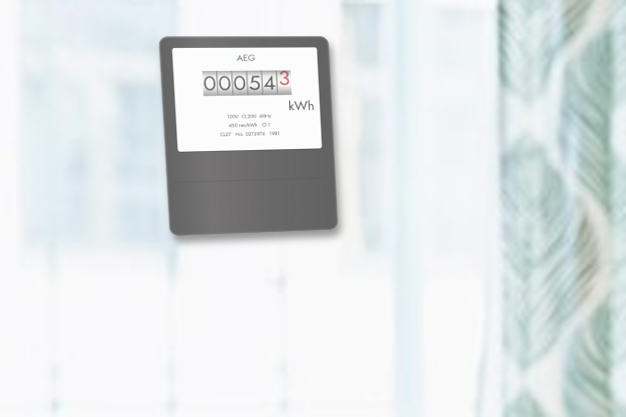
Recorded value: 54.3 kWh
